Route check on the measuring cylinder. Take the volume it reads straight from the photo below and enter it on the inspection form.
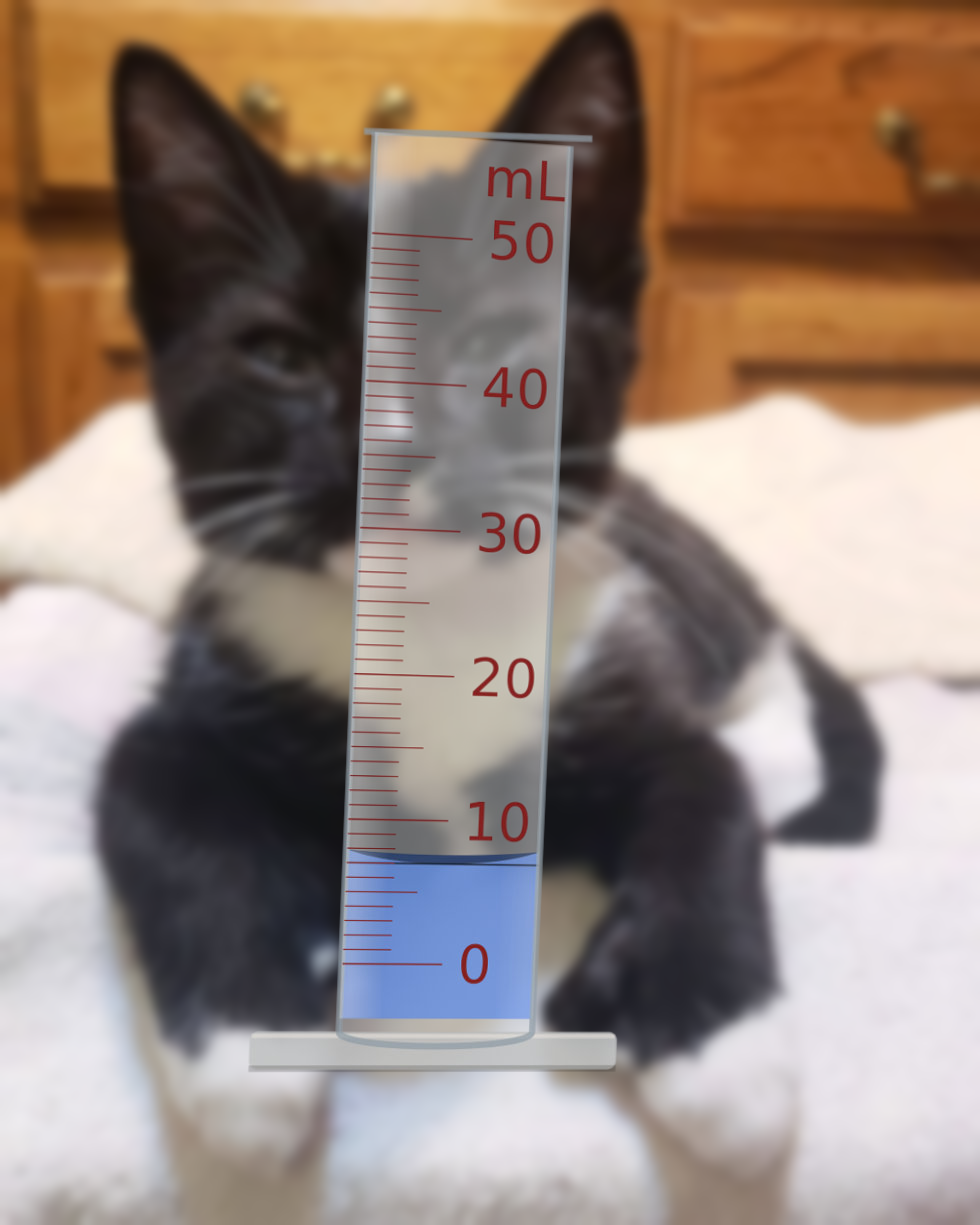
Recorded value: 7 mL
